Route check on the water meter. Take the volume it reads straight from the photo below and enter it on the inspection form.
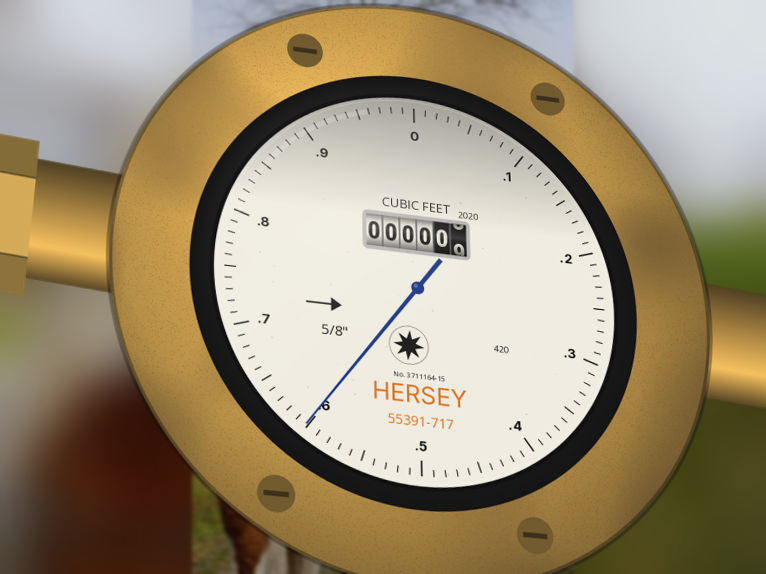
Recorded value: 8.60 ft³
